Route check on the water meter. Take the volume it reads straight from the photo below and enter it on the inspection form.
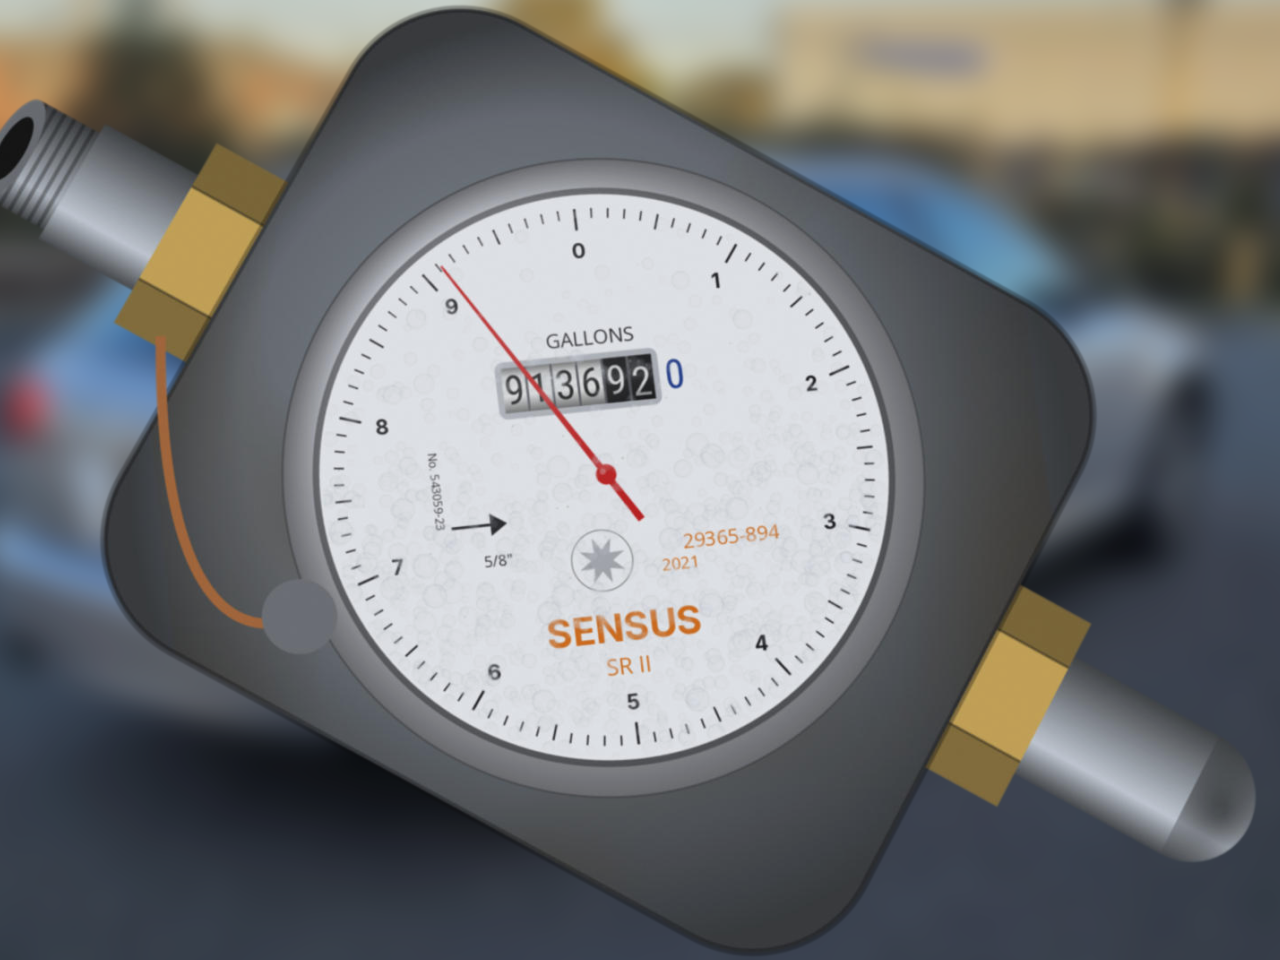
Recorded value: 9136919.1 gal
